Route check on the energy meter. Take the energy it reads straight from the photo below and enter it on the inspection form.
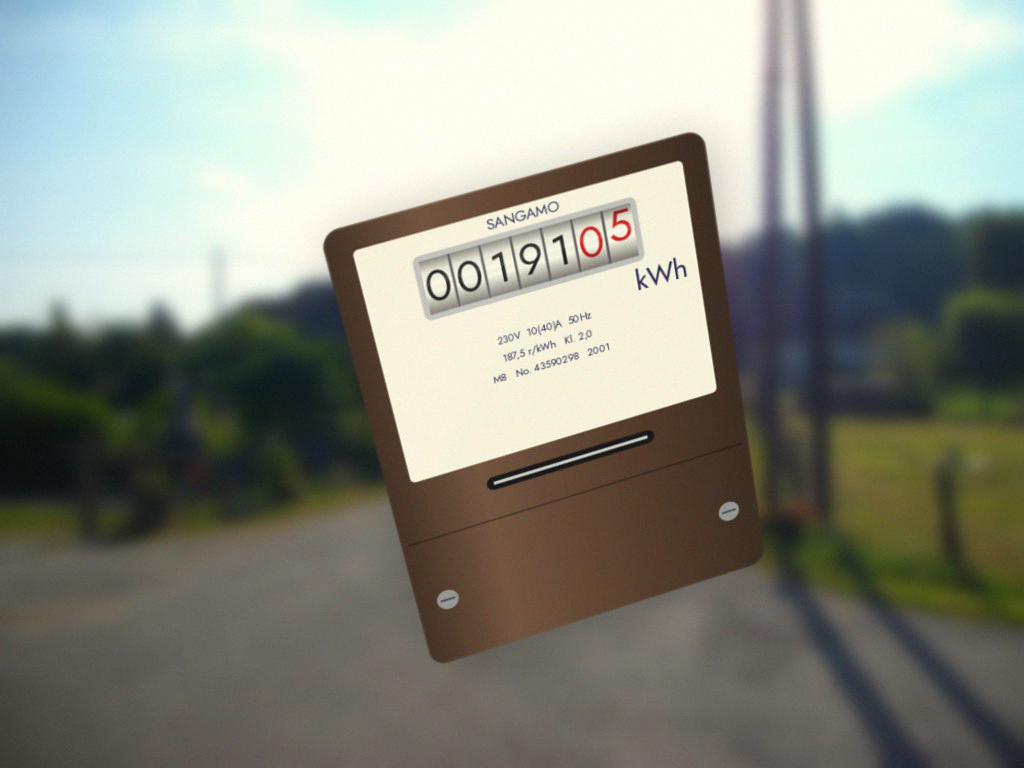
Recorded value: 191.05 kWh
